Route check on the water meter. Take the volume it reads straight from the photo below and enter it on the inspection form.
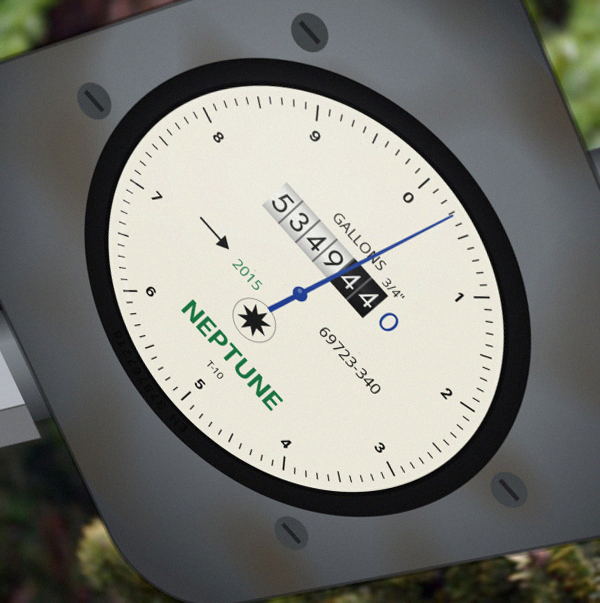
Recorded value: 5349440.3 gal
